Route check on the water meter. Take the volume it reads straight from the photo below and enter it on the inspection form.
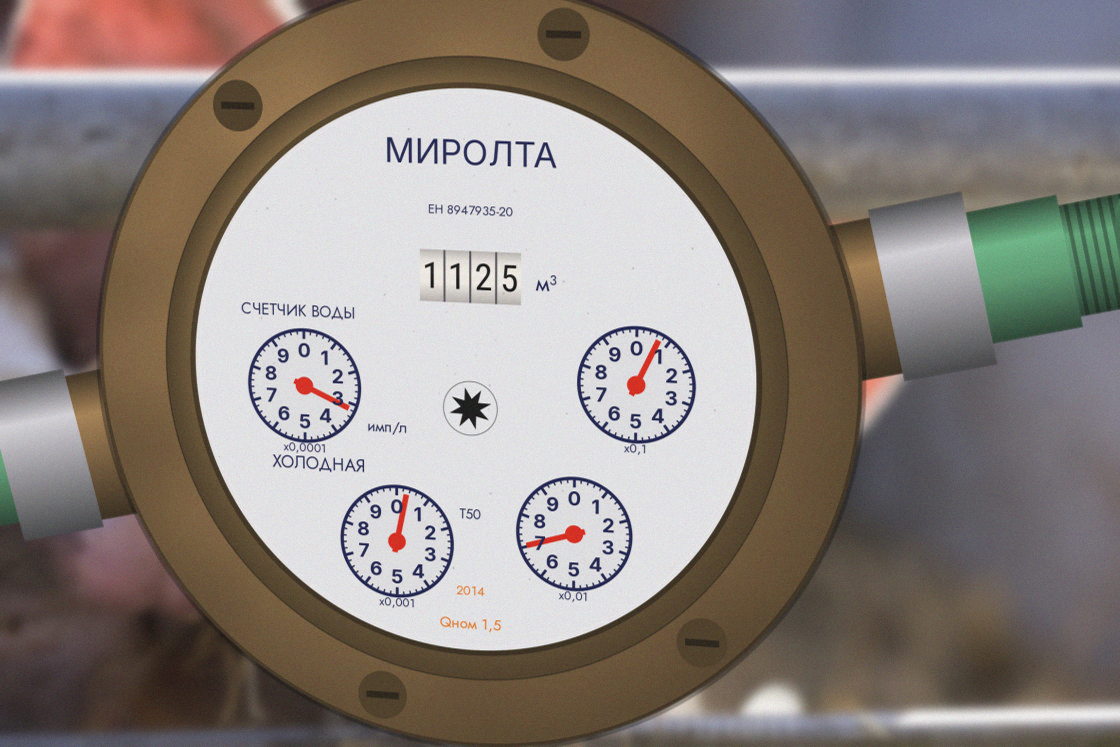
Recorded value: 1125.0703 m³
